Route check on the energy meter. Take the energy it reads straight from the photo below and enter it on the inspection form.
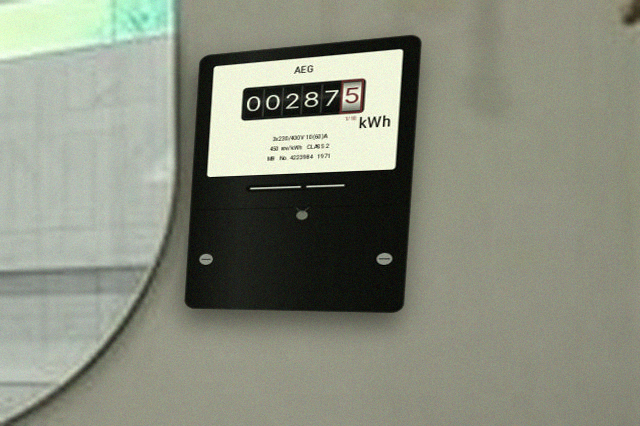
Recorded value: 287.5 kWh
